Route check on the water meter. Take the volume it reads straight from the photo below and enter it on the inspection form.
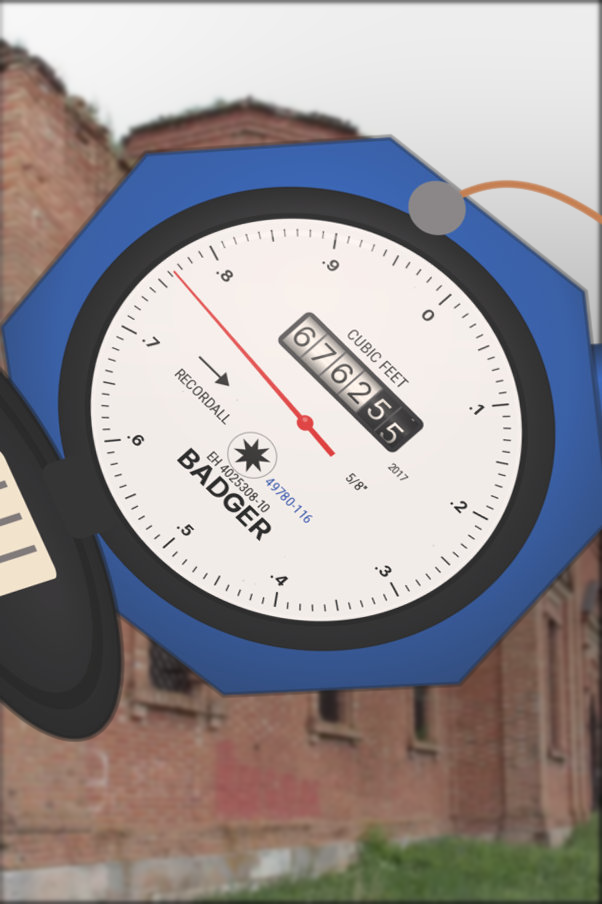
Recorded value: 676254.76 ft³
